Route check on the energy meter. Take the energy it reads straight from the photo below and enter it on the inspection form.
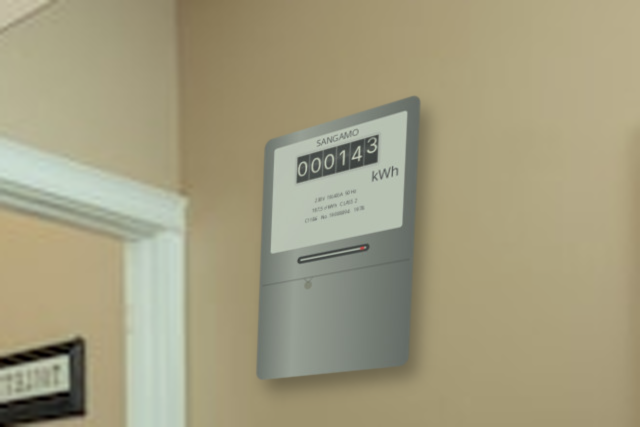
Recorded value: 143 kWh
